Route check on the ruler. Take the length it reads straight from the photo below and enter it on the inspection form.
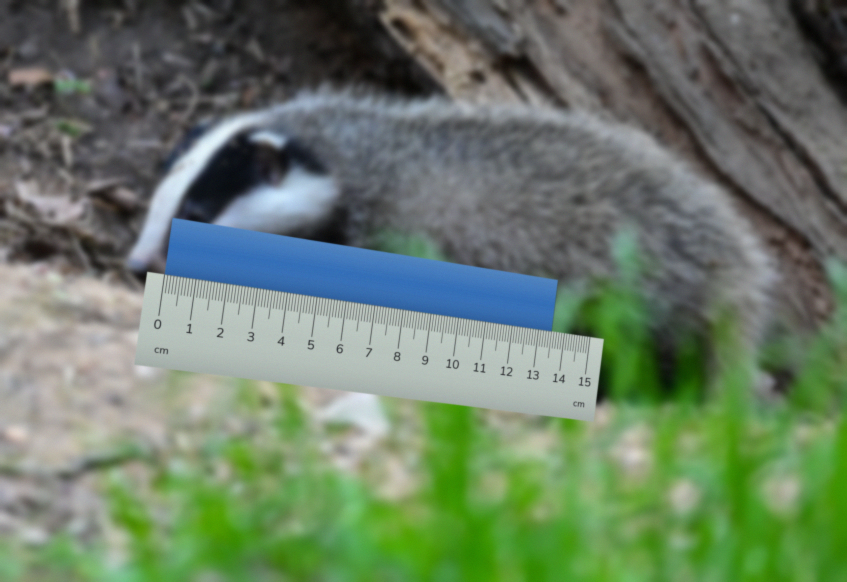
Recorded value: 13.5 cm
